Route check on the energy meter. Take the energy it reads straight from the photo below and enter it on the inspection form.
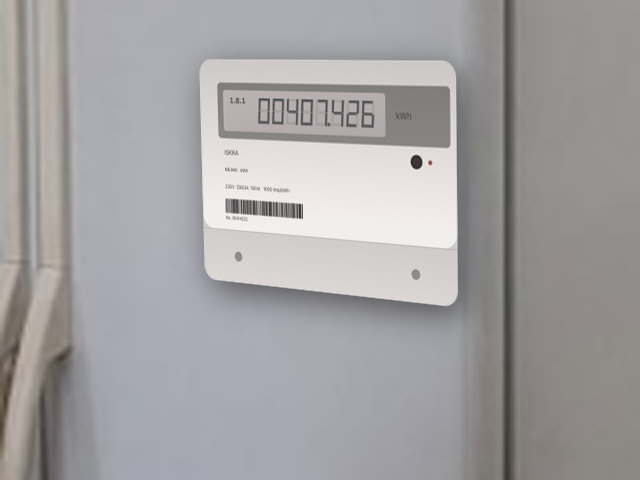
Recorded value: 407.426 kWh
